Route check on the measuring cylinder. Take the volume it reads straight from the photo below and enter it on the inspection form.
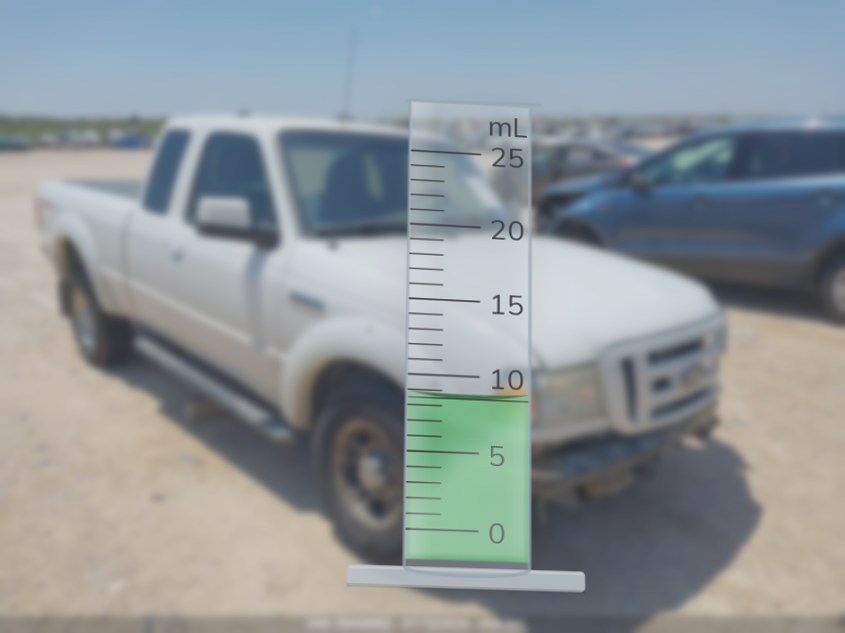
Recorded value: 8.5 mL
